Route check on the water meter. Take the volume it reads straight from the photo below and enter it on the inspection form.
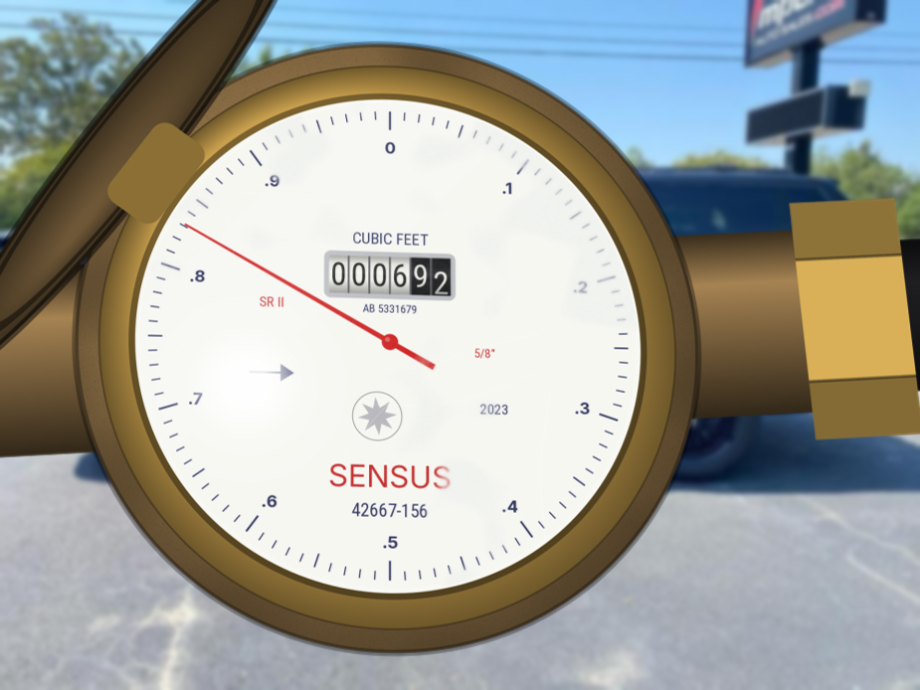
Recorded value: 691.83 ft³
